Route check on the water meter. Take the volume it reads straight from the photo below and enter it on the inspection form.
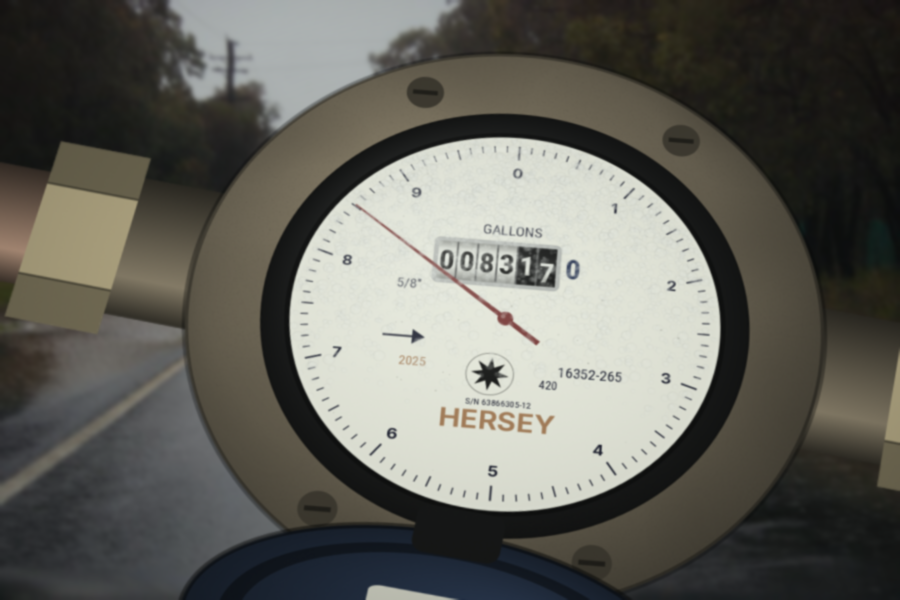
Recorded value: 83168.5 gal
